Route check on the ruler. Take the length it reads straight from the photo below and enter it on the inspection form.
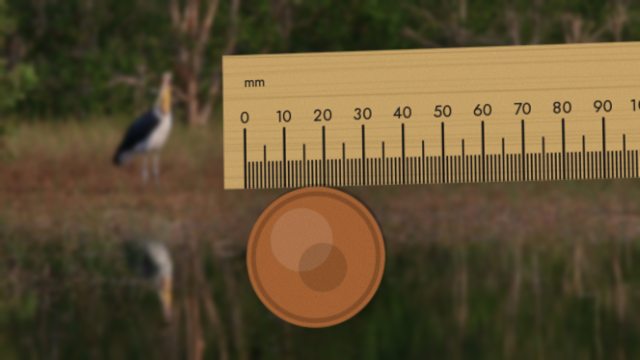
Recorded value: 35 mm
